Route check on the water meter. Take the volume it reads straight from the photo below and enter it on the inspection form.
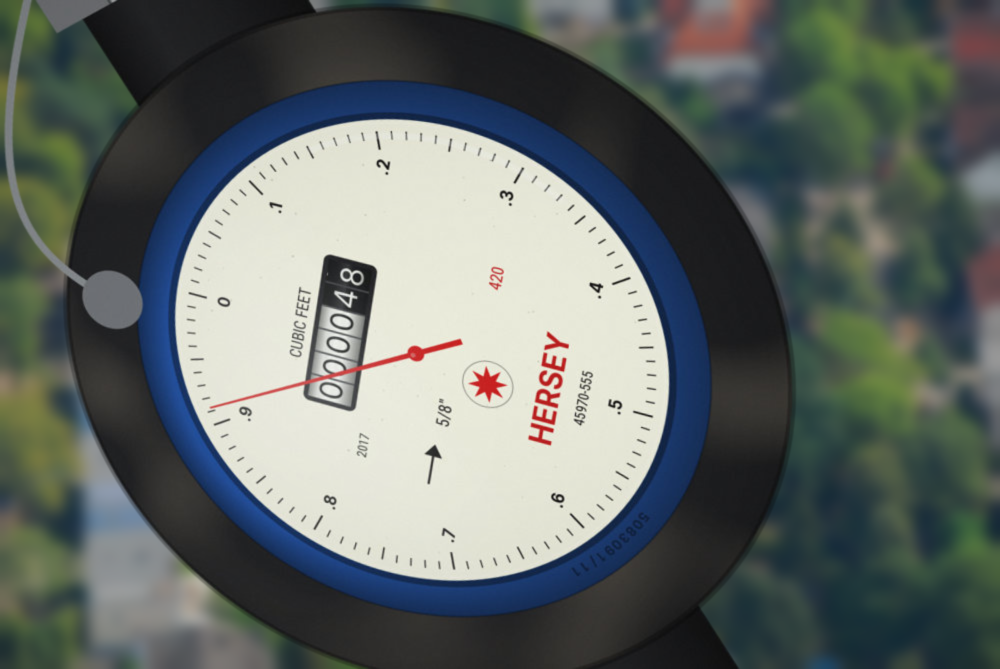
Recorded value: 47.91 ft³
